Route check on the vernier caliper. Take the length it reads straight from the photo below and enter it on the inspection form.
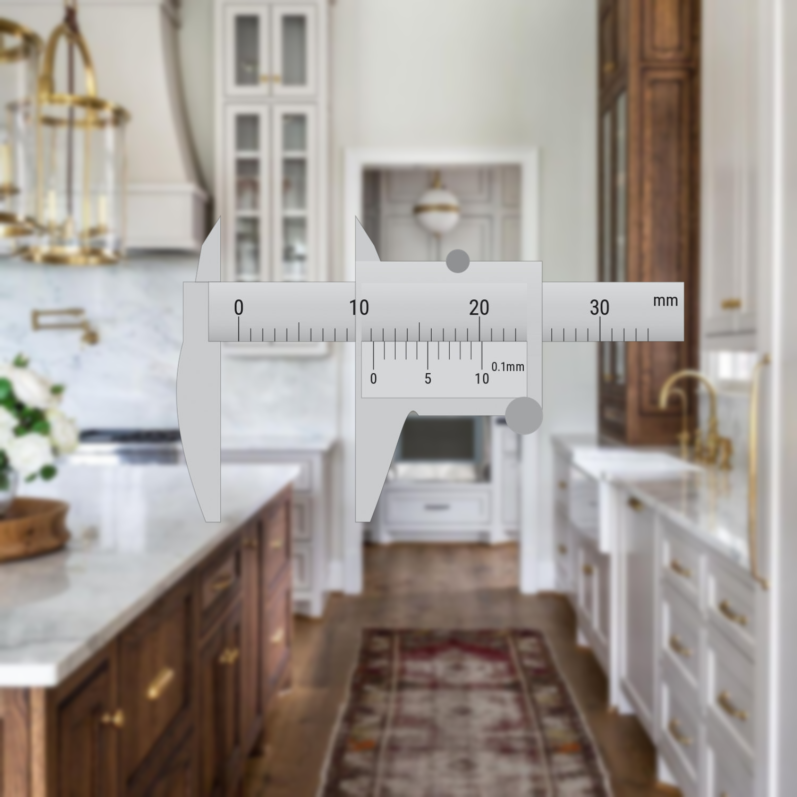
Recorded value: 11.2 mm
